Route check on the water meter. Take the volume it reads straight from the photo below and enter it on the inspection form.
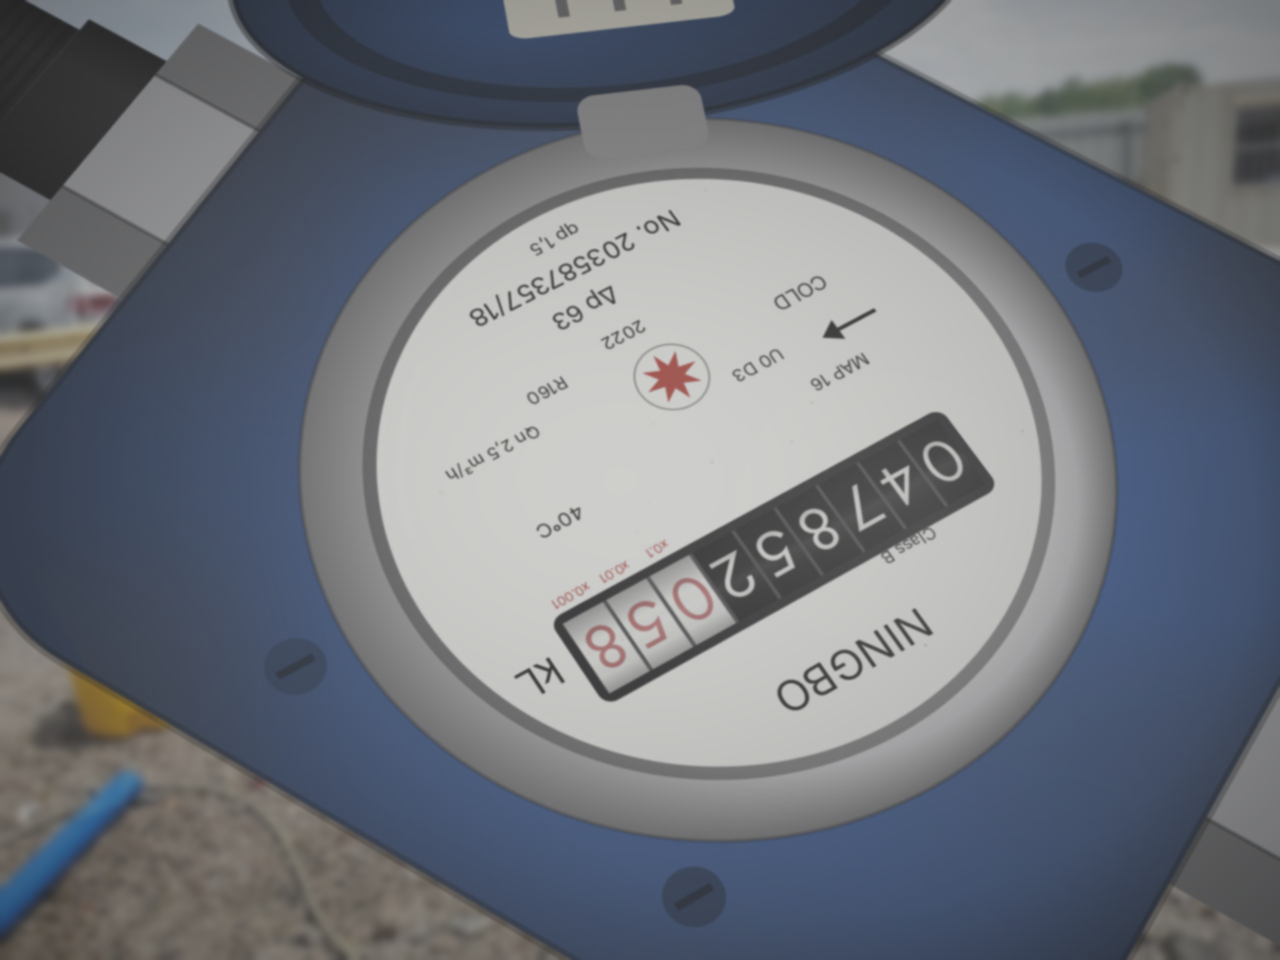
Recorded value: 47852.058 kL
